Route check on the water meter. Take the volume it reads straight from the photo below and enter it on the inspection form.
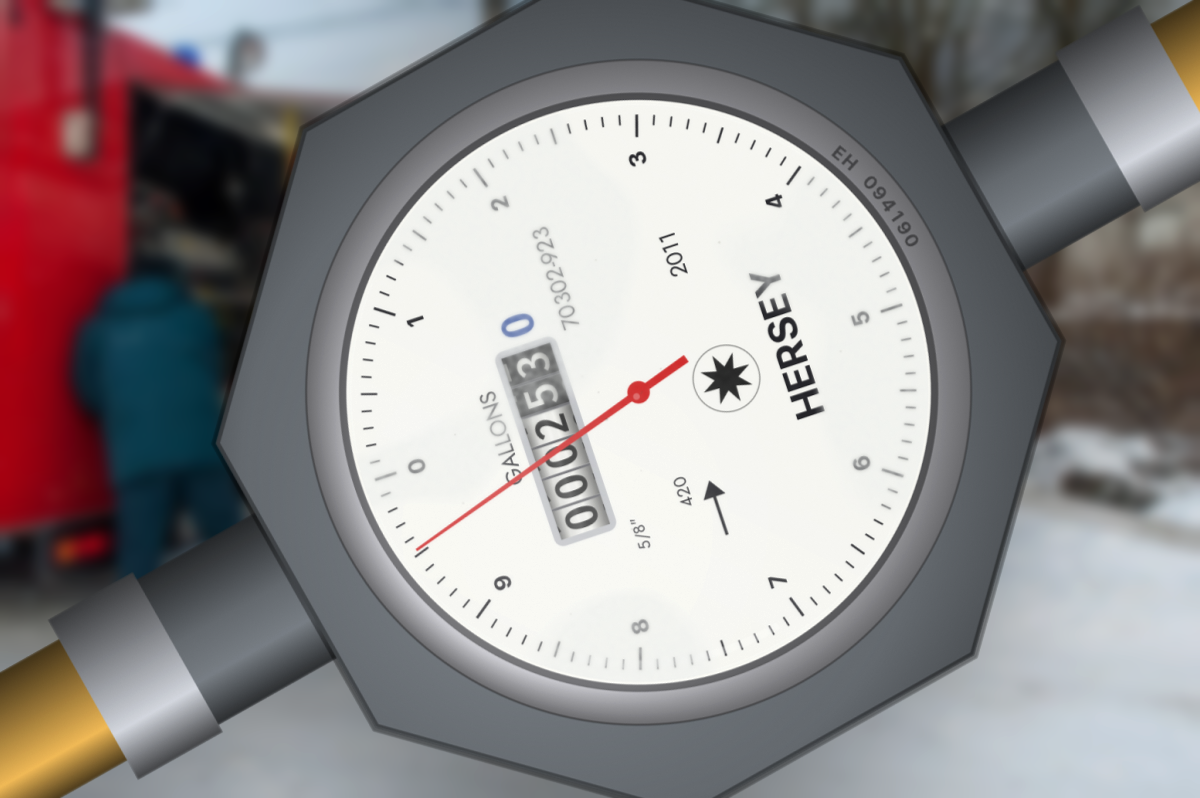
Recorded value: 2529.5 gal
